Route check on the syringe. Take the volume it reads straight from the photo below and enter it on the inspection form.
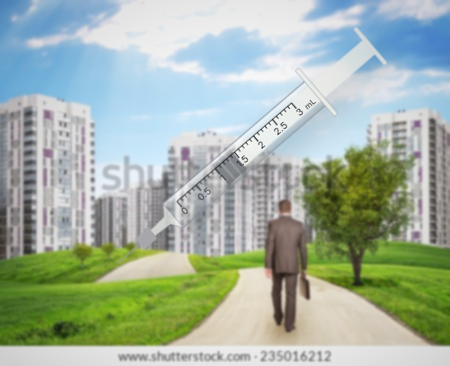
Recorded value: 1 mL
